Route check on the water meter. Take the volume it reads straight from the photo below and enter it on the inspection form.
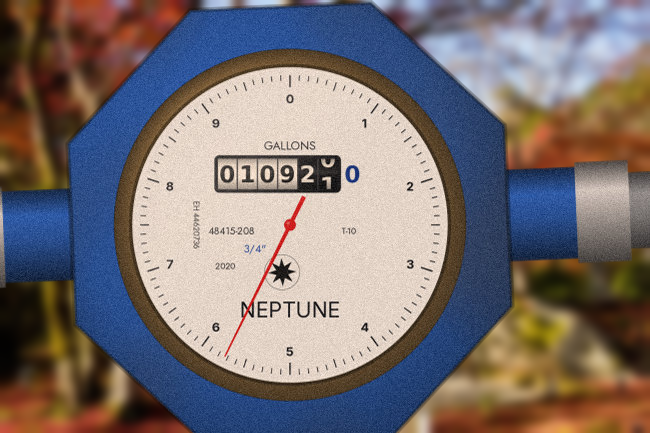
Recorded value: 109205.7 gal
